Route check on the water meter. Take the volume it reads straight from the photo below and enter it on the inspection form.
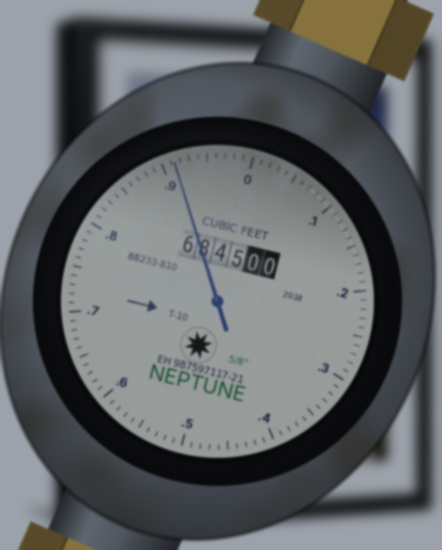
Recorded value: 684499.91 ft³
